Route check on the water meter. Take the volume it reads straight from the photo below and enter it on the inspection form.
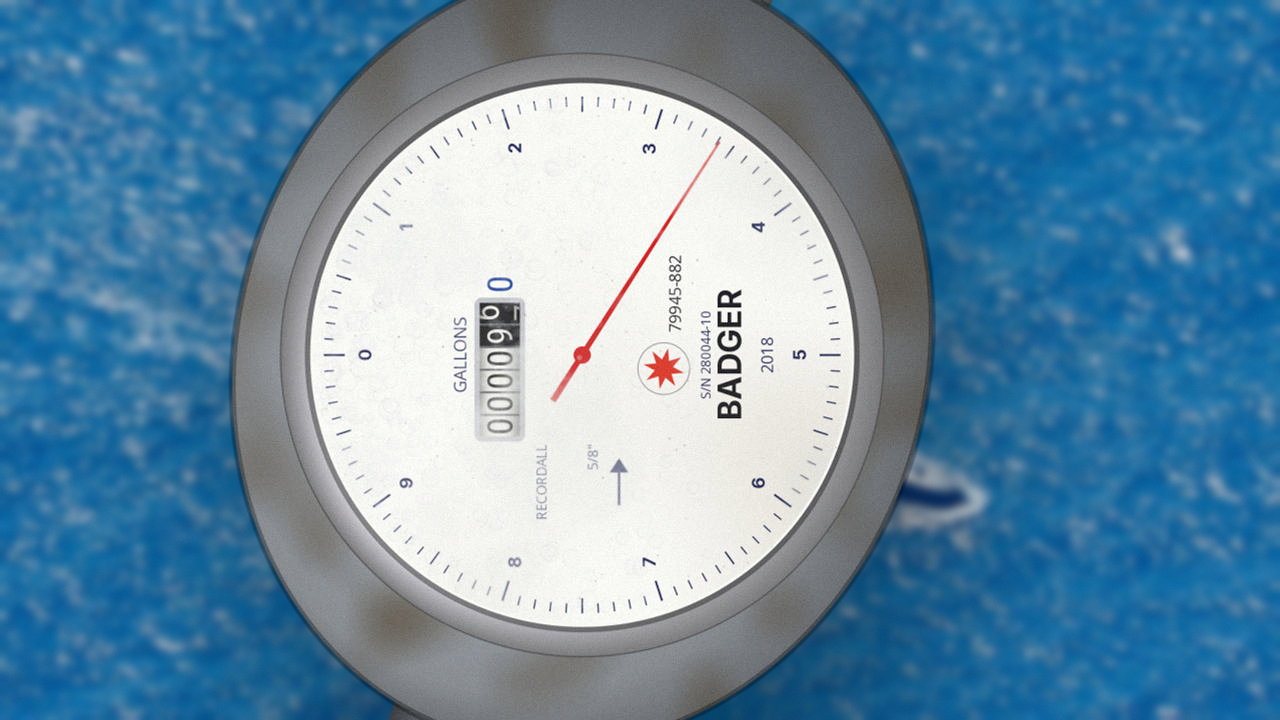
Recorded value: 963.4 gal
